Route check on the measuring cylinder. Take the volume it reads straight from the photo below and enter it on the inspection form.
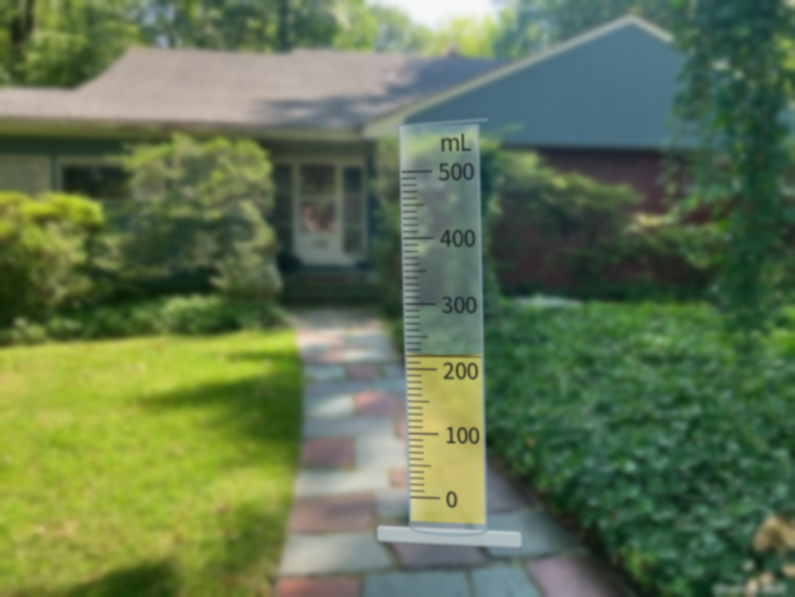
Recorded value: 220 mL
